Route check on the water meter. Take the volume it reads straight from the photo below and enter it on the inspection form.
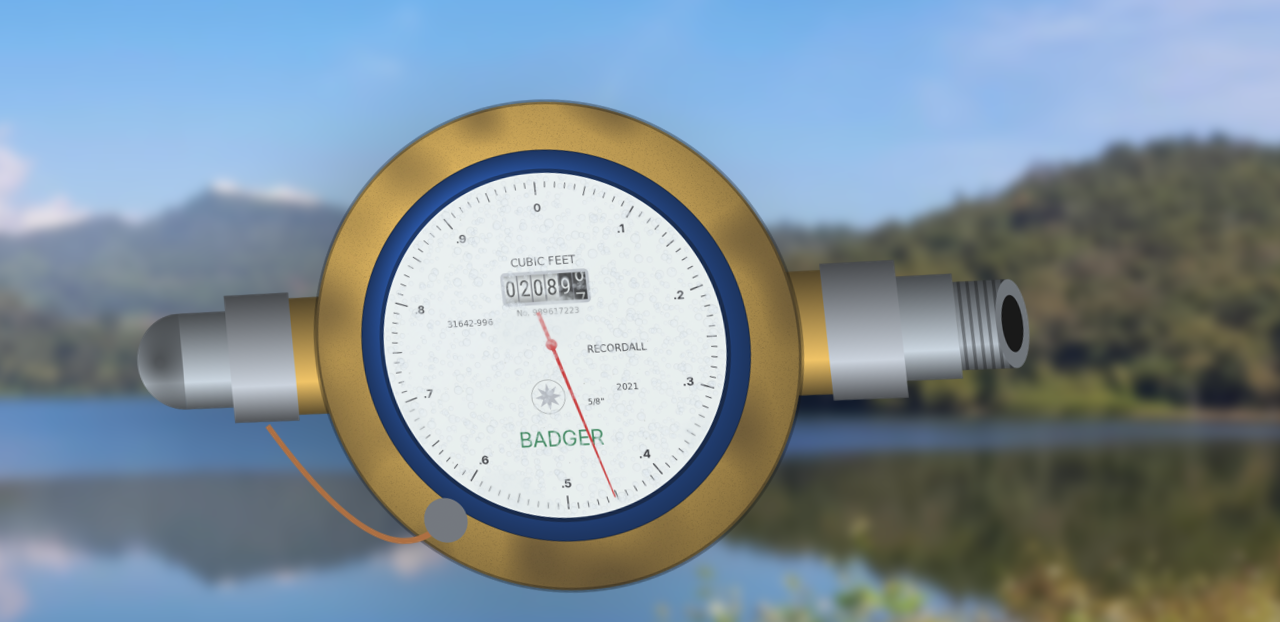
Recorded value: 20896.45 ft³
